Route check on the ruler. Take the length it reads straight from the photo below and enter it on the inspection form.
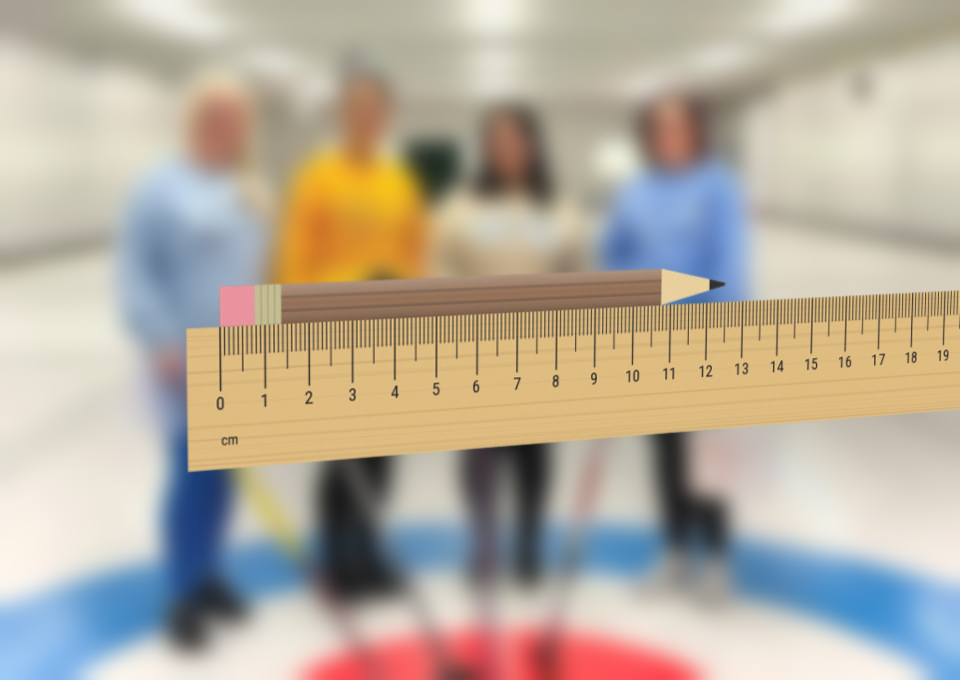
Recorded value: 12.5 cm
